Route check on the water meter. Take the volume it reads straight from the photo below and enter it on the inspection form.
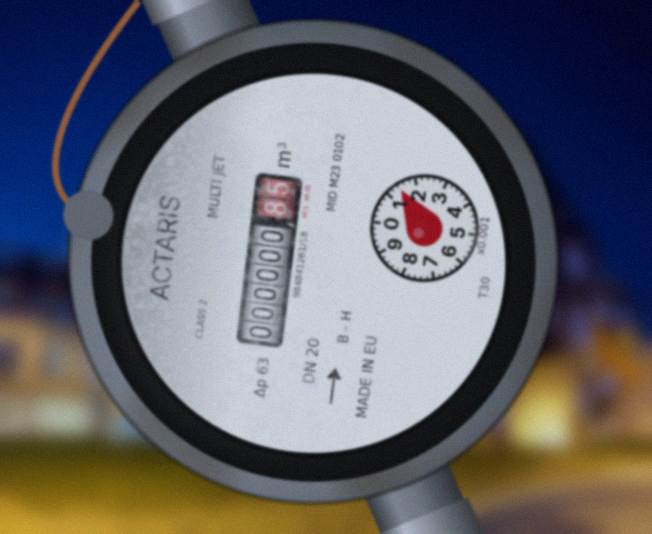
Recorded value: 0.851 m³
